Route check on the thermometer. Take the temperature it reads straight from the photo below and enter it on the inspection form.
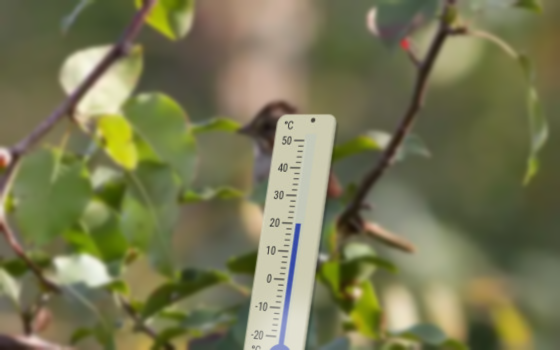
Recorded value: 20 °C
